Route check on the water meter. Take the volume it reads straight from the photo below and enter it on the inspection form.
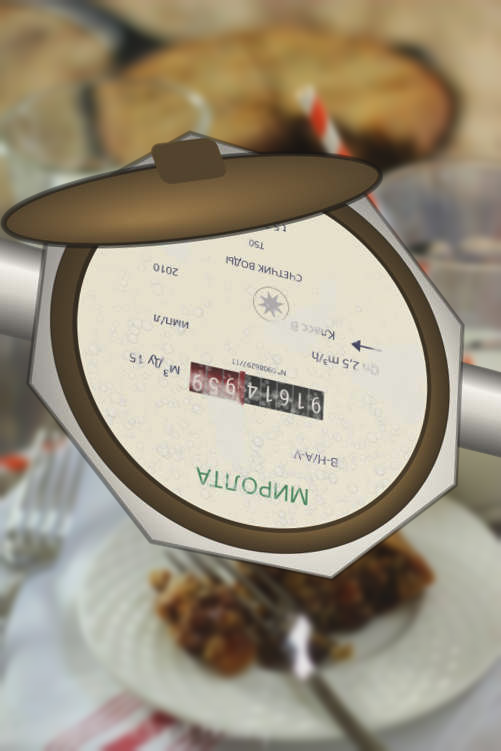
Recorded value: 91614.959 m³
